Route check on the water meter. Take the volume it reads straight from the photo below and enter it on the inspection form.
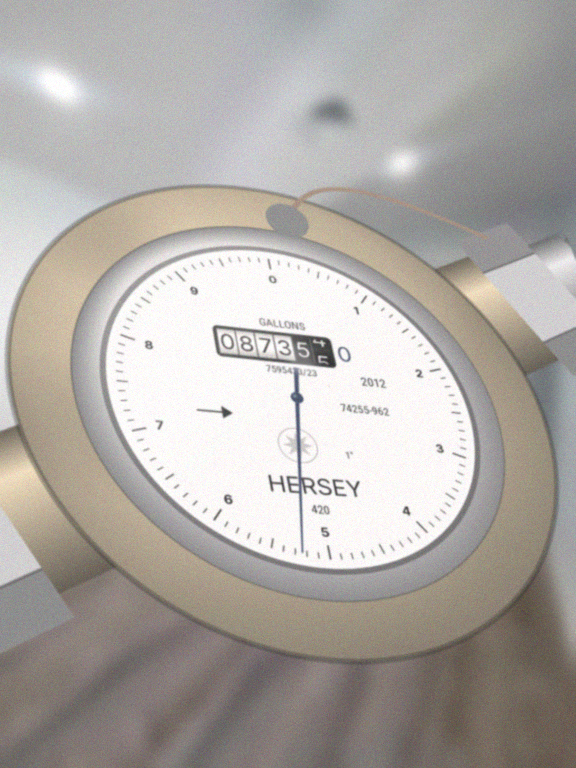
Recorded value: 873545.2 gal
